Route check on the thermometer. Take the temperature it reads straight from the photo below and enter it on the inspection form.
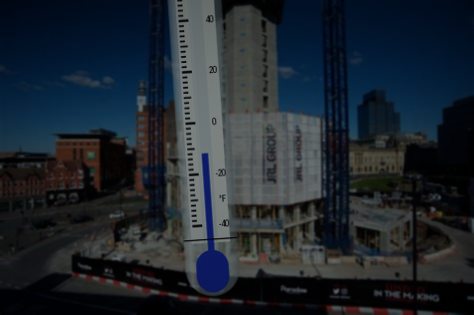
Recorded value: -12 °F
